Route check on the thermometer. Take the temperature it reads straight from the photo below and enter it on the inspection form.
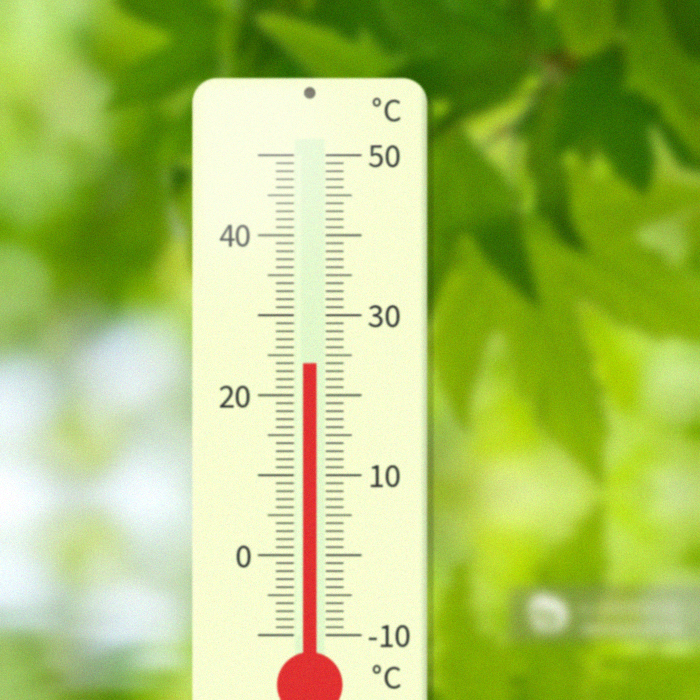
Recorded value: 24 °C
